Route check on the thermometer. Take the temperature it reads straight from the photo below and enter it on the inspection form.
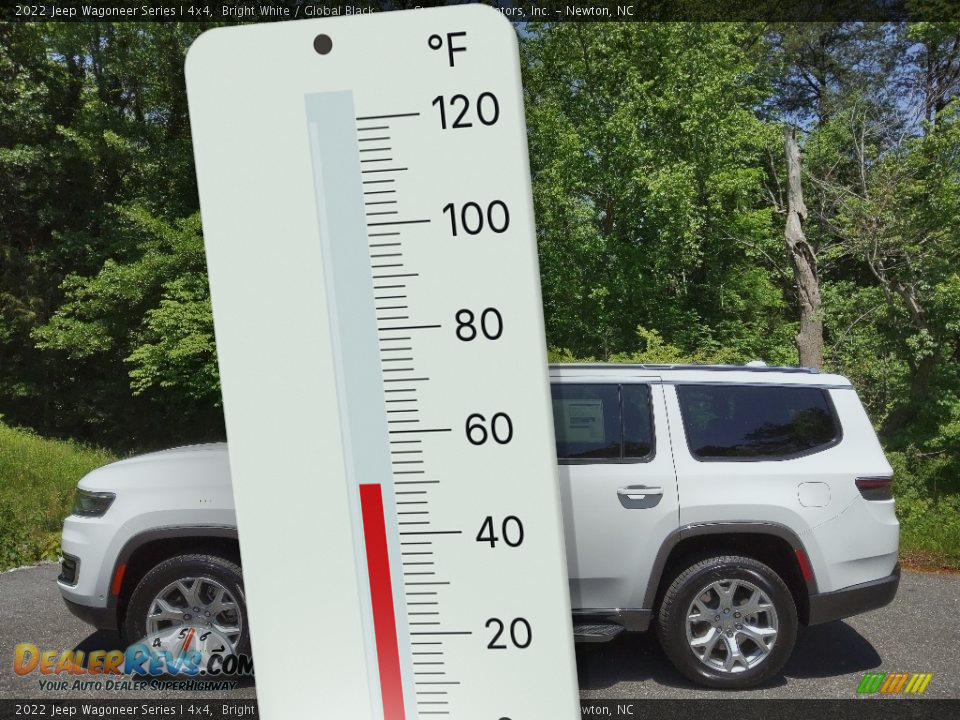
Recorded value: 50 °F
